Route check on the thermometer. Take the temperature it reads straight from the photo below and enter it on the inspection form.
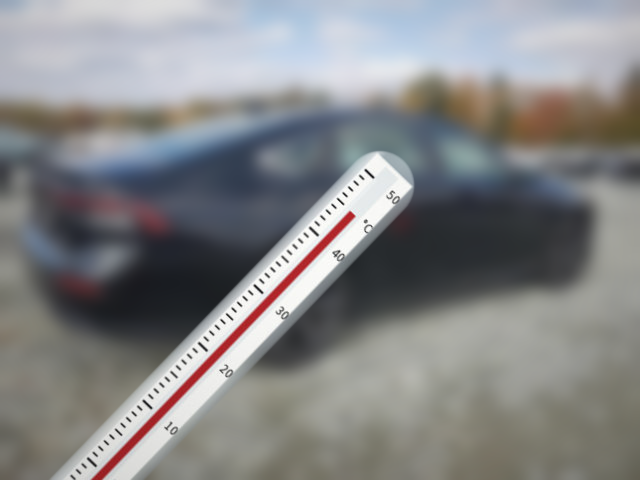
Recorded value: 45 °C
